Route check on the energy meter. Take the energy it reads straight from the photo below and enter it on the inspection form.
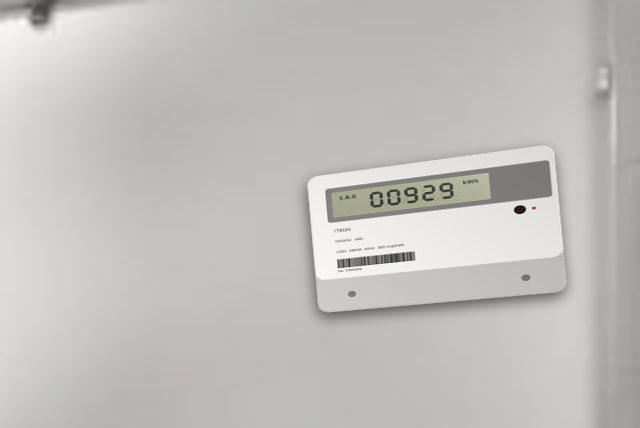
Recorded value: 929 kWh
